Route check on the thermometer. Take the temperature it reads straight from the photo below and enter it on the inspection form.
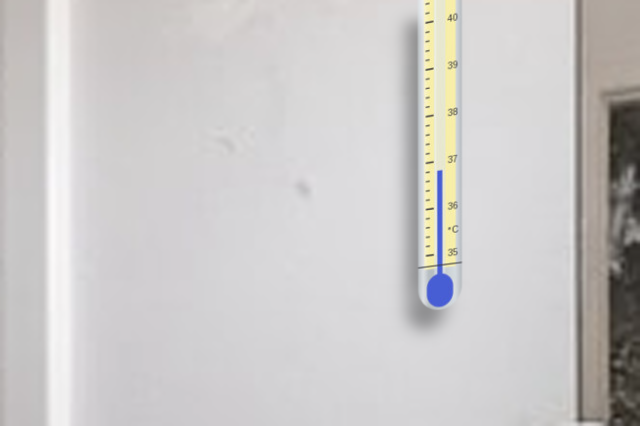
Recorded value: 36.8 °C
